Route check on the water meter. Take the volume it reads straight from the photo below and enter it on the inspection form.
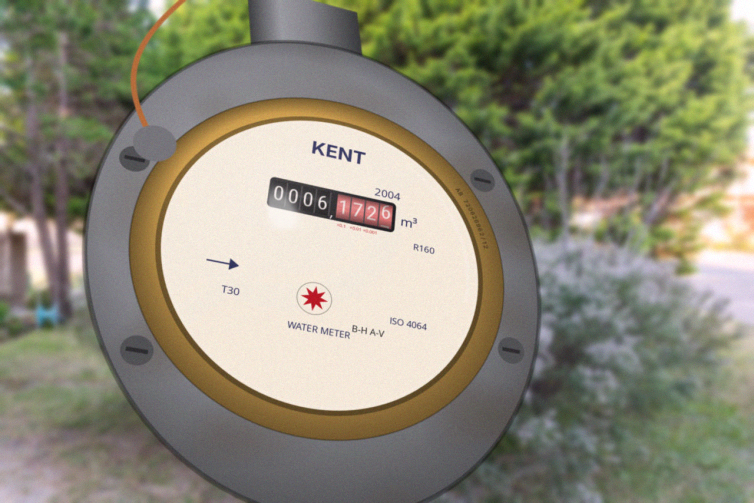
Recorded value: 6.1726 m³
